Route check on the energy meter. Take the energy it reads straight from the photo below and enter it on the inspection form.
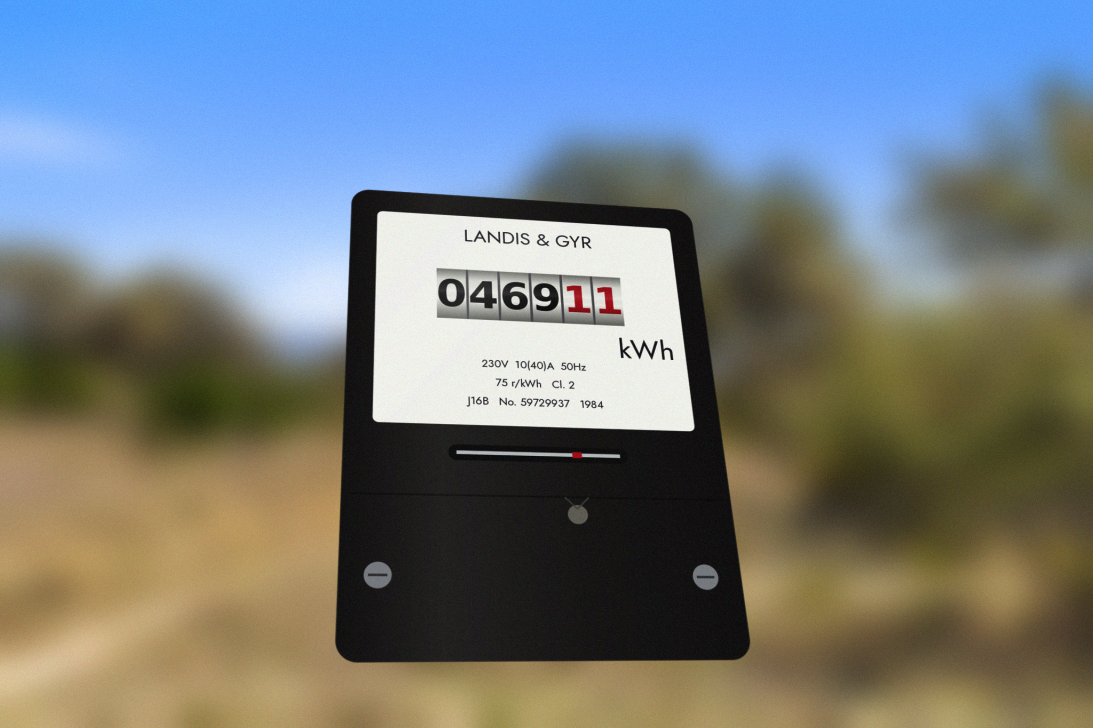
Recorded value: 469.11 kWh
